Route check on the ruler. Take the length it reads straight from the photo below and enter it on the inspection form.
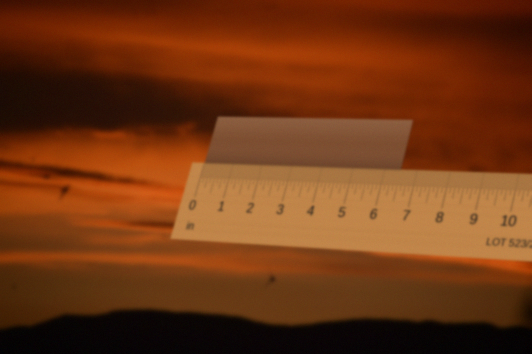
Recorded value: 6.5 in
